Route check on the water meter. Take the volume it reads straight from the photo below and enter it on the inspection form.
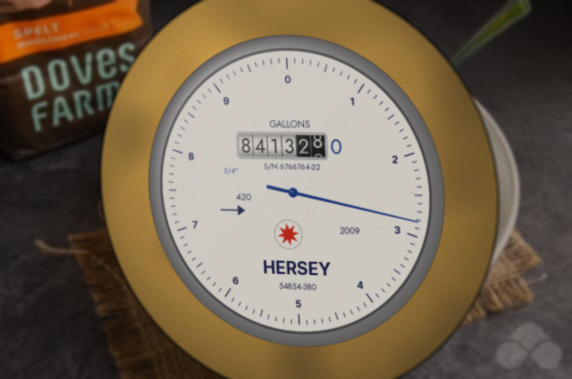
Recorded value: 8413282.8 gal
